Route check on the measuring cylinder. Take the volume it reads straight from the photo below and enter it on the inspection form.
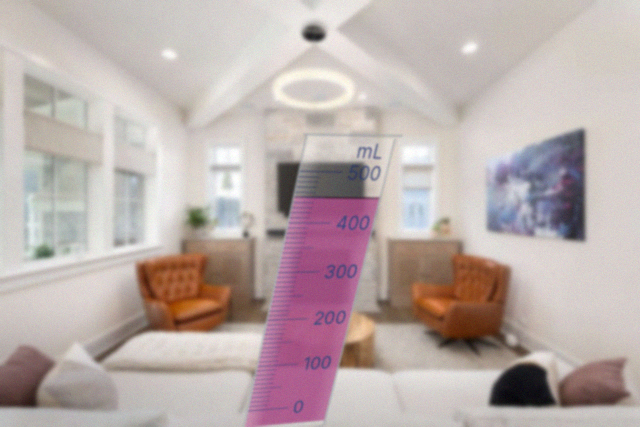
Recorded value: 450 mL
